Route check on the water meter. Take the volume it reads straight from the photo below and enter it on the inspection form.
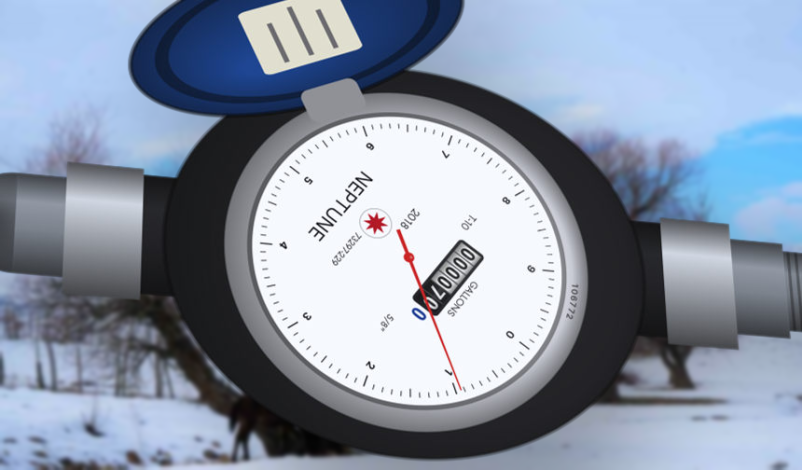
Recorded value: 700.9 gal
